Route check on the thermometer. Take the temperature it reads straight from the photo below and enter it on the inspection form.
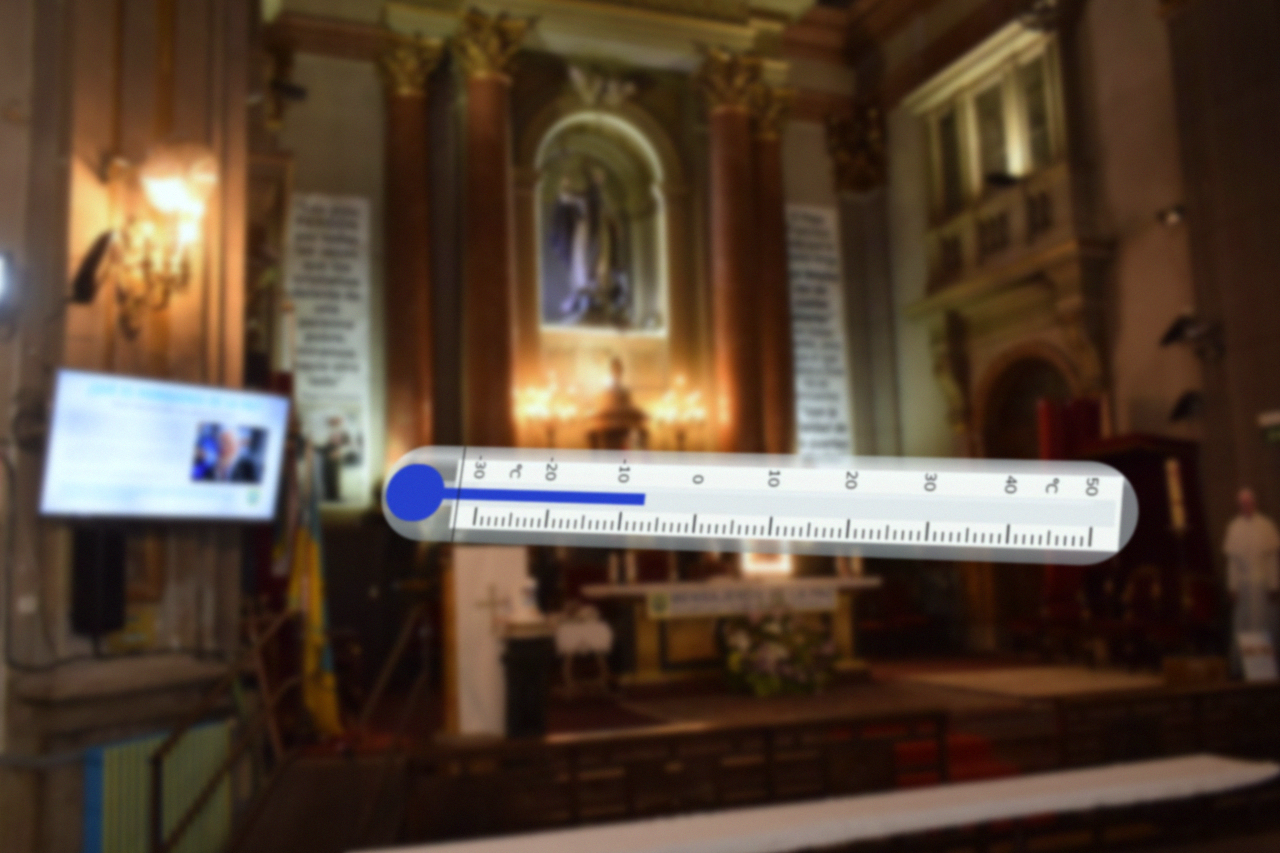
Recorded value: -7 °C
